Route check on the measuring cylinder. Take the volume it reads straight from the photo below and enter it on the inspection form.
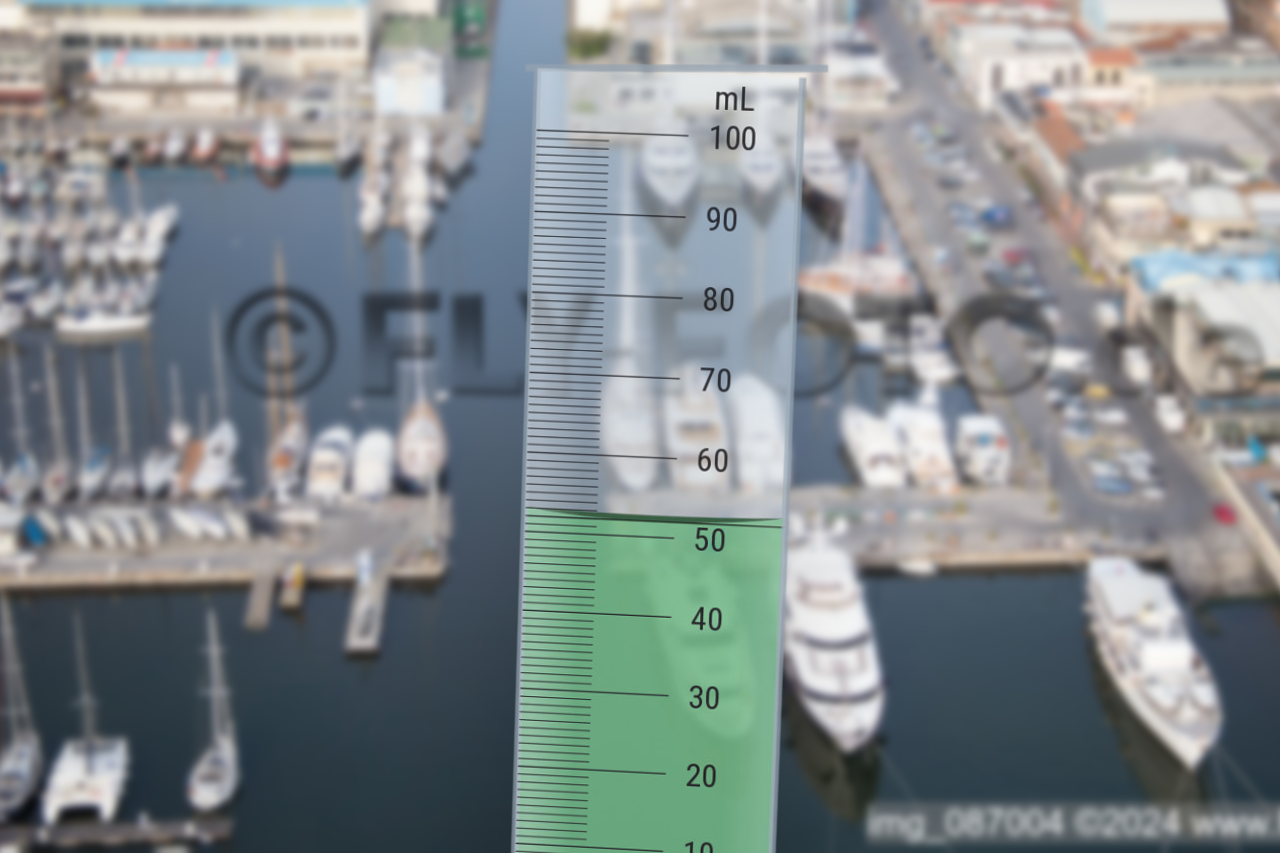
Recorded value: 52 mL
